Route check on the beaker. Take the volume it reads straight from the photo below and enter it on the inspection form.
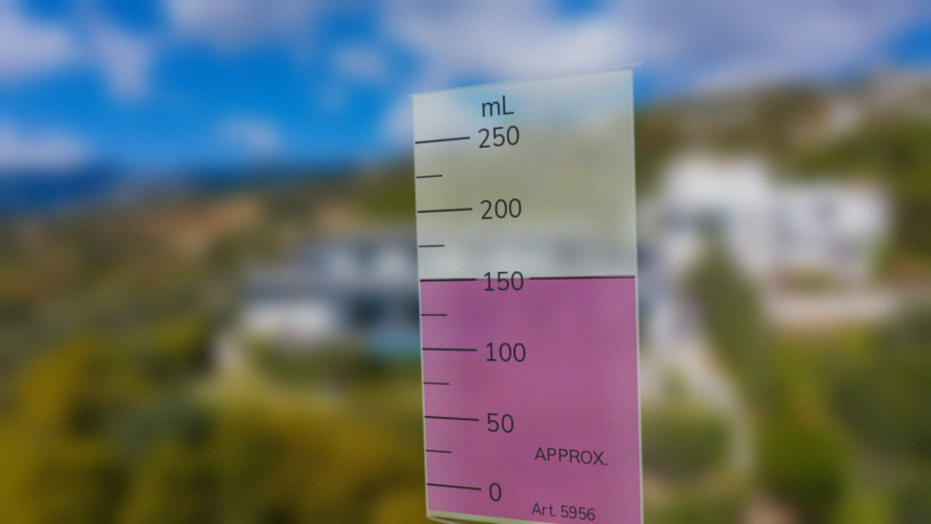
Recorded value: 150 mL
